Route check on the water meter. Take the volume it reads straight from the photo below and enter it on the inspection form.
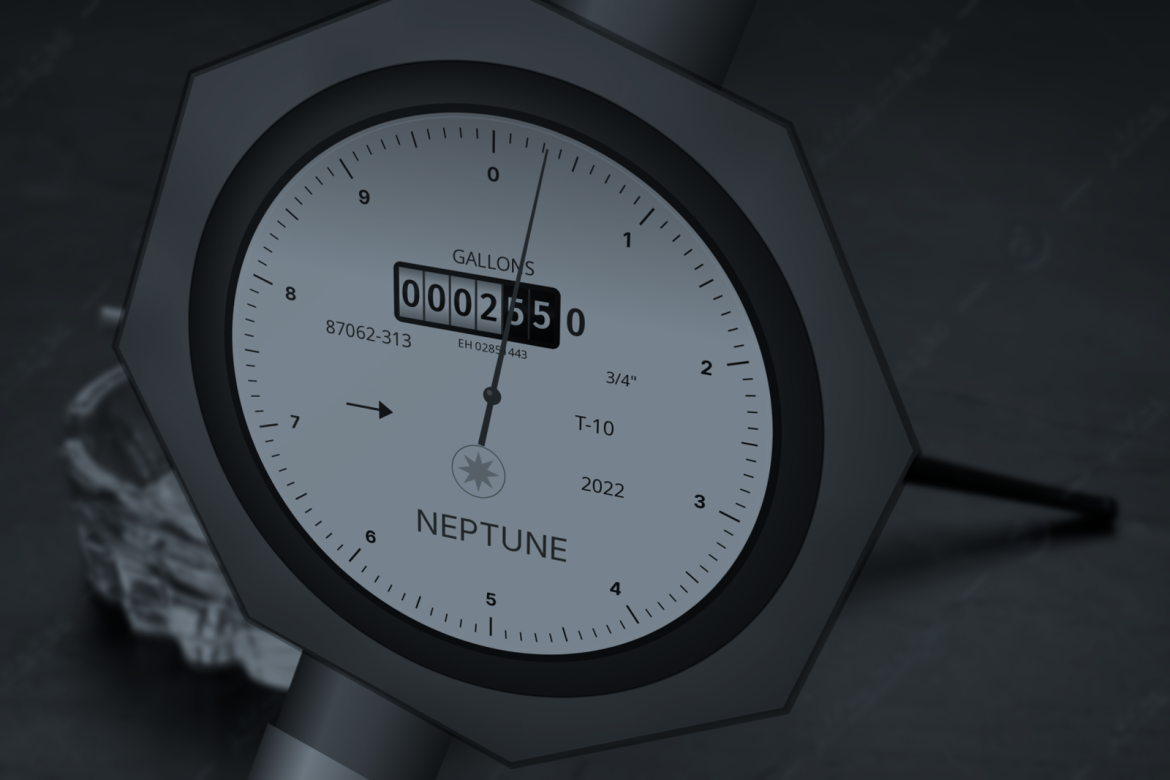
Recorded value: 2550.3 gal
